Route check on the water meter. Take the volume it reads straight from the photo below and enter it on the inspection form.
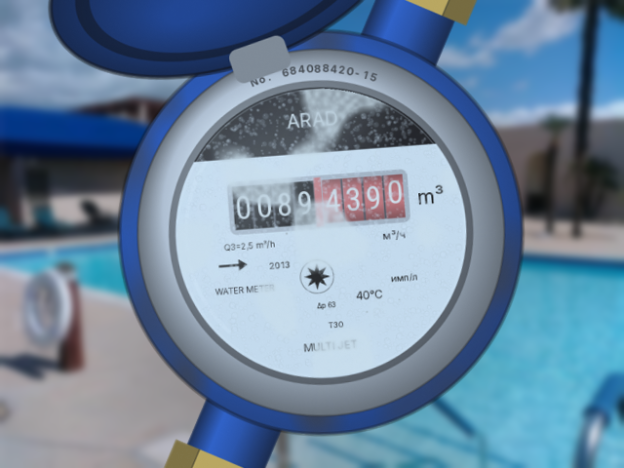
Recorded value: 89.4390 m³
